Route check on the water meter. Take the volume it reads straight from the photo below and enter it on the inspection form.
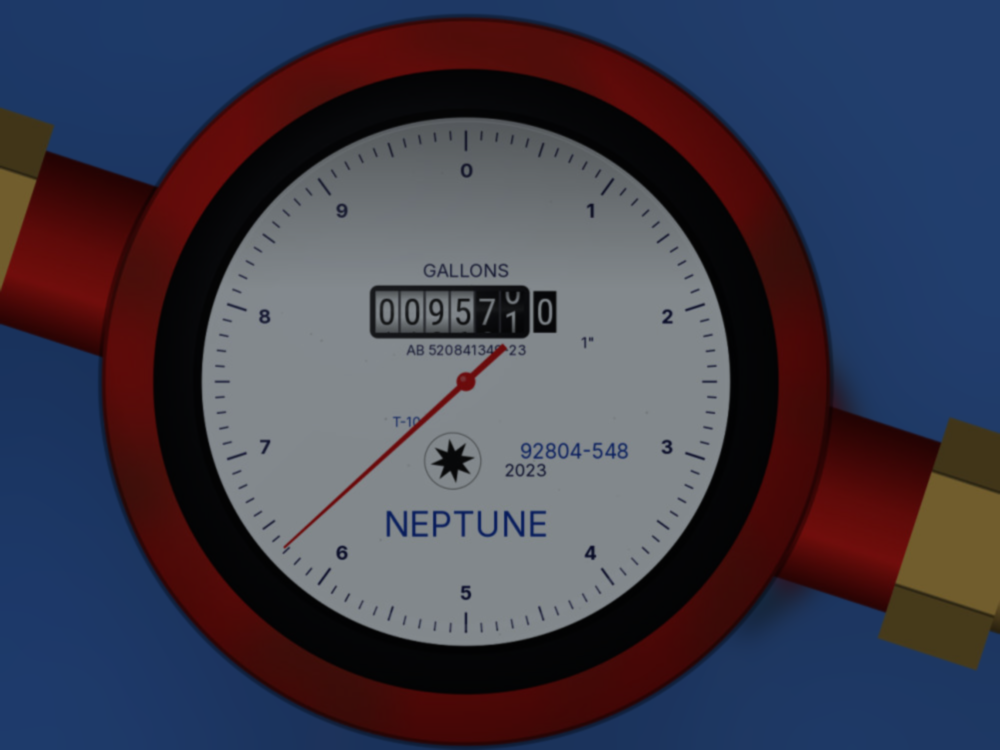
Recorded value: 95706.3 gal
